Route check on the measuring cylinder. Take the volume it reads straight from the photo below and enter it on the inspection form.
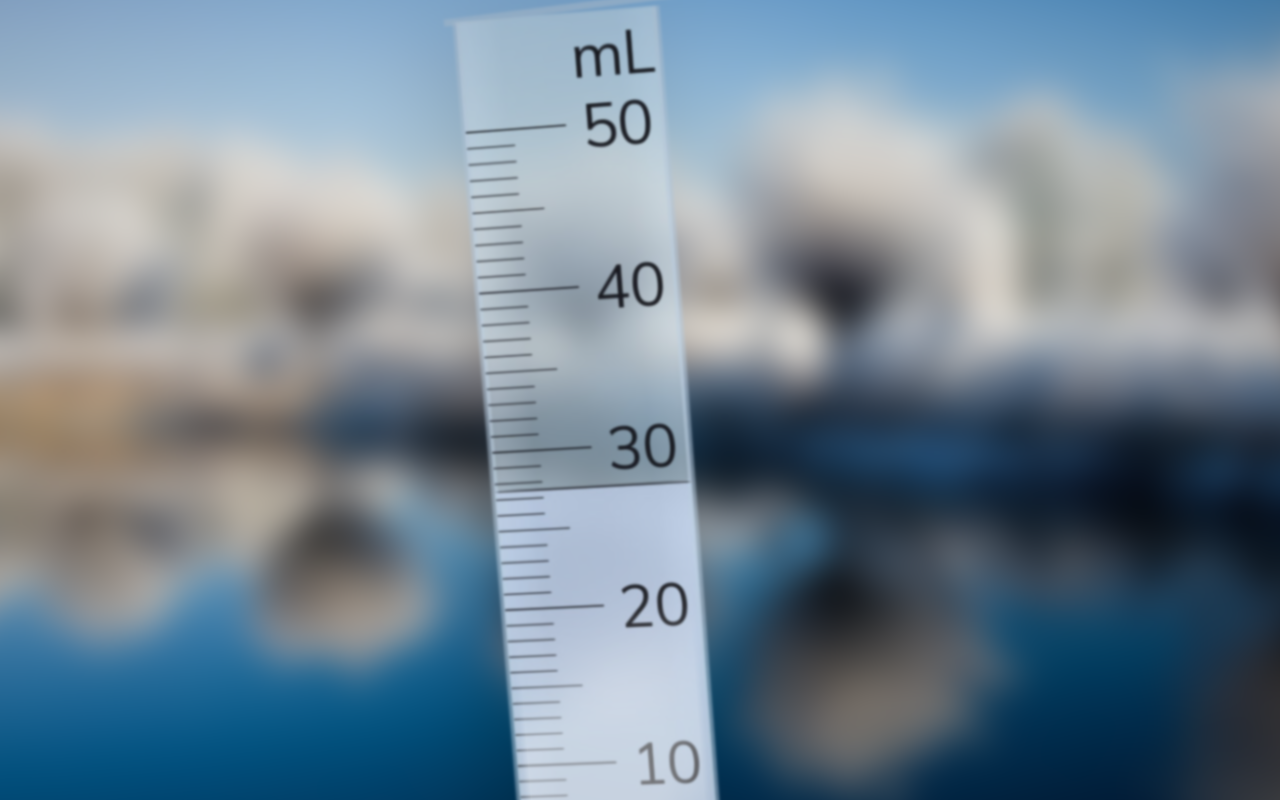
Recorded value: 27.5 mL
